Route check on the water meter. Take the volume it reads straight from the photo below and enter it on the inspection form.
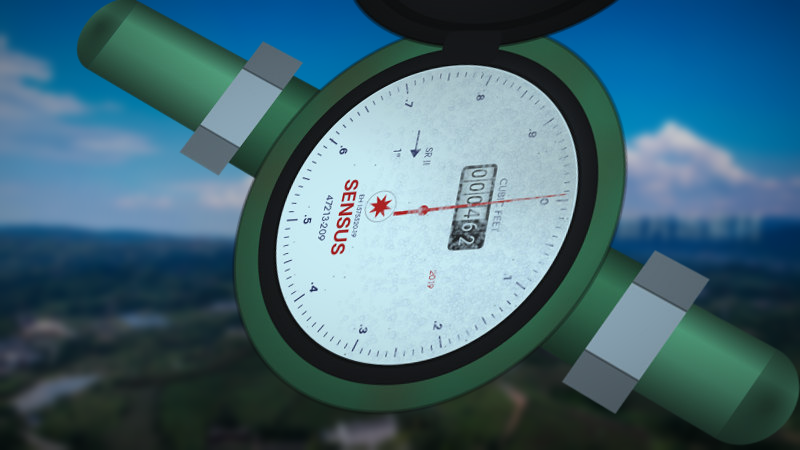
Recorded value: 461.99 ft³
